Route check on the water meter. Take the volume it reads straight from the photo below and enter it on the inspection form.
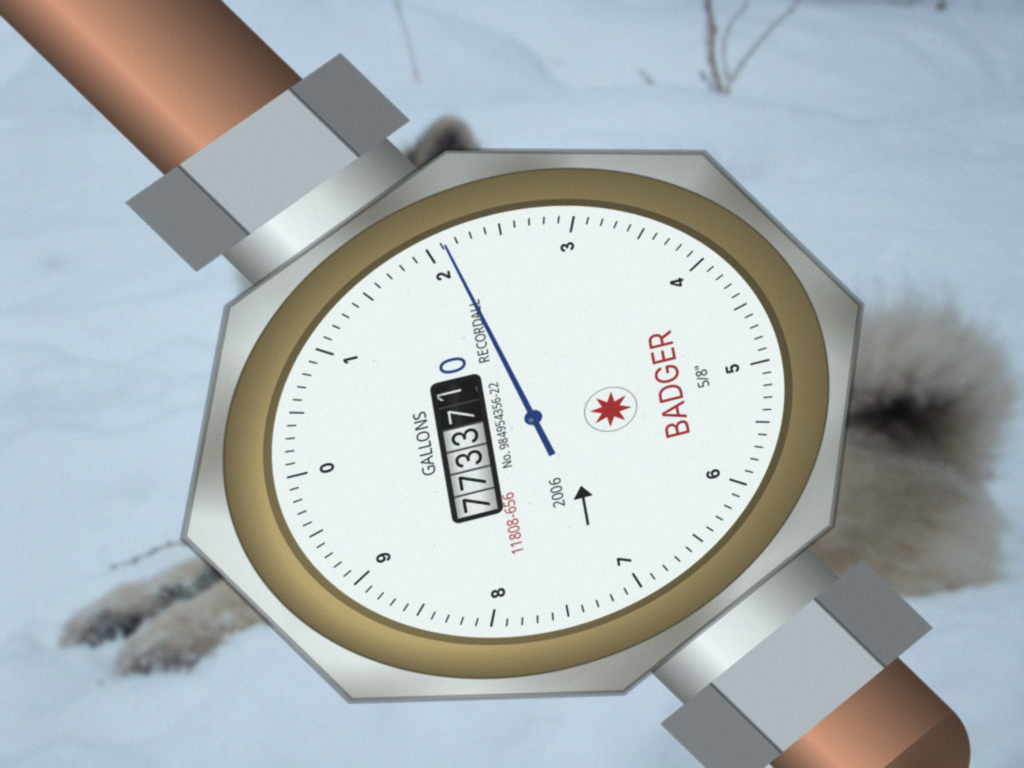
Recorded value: 7733712.1 gal
